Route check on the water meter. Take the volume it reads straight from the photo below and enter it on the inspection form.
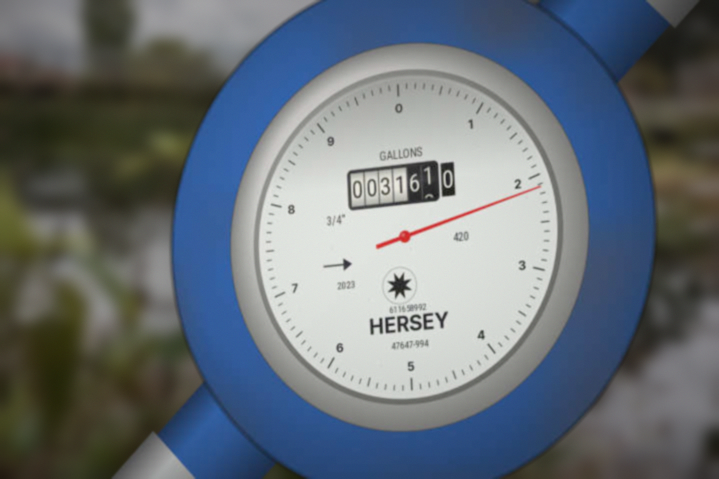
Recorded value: 31612.1 gal
